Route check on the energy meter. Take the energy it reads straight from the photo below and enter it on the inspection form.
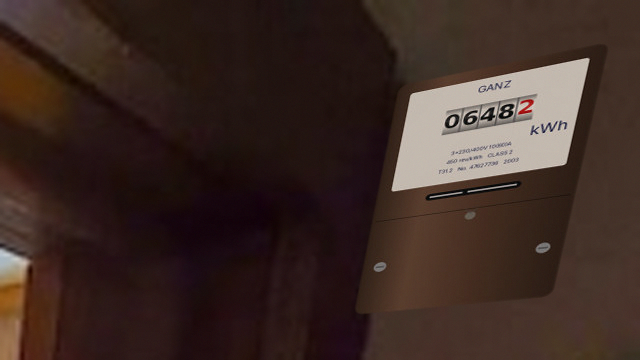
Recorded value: 648.2 kWh
